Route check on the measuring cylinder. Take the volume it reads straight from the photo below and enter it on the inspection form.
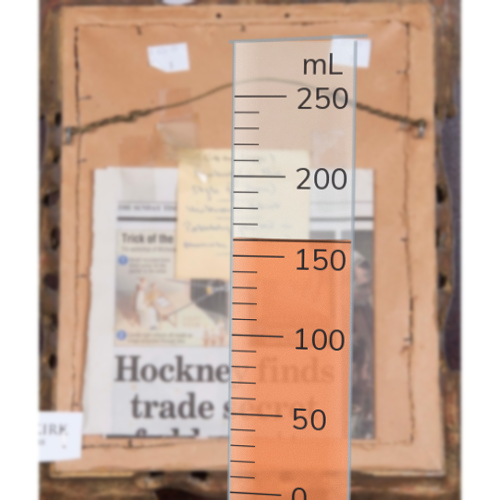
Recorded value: 160 mL
